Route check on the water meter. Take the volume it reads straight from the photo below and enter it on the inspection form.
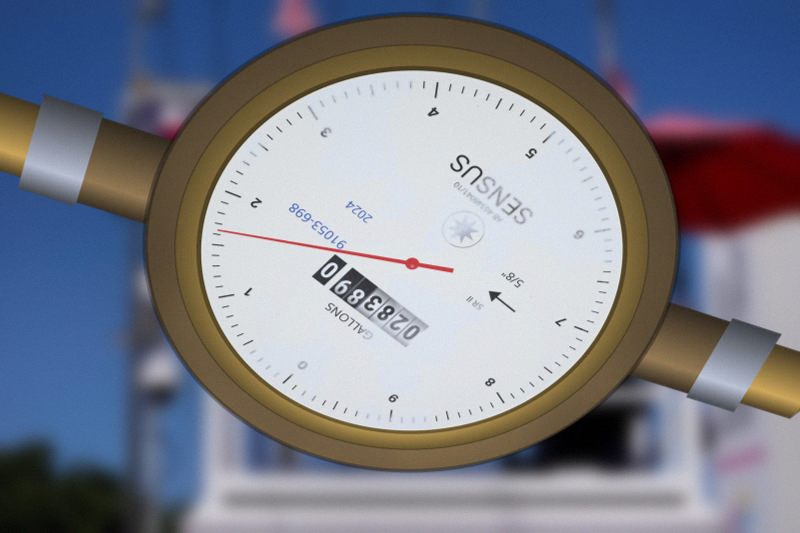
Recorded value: 283891.6 gal
